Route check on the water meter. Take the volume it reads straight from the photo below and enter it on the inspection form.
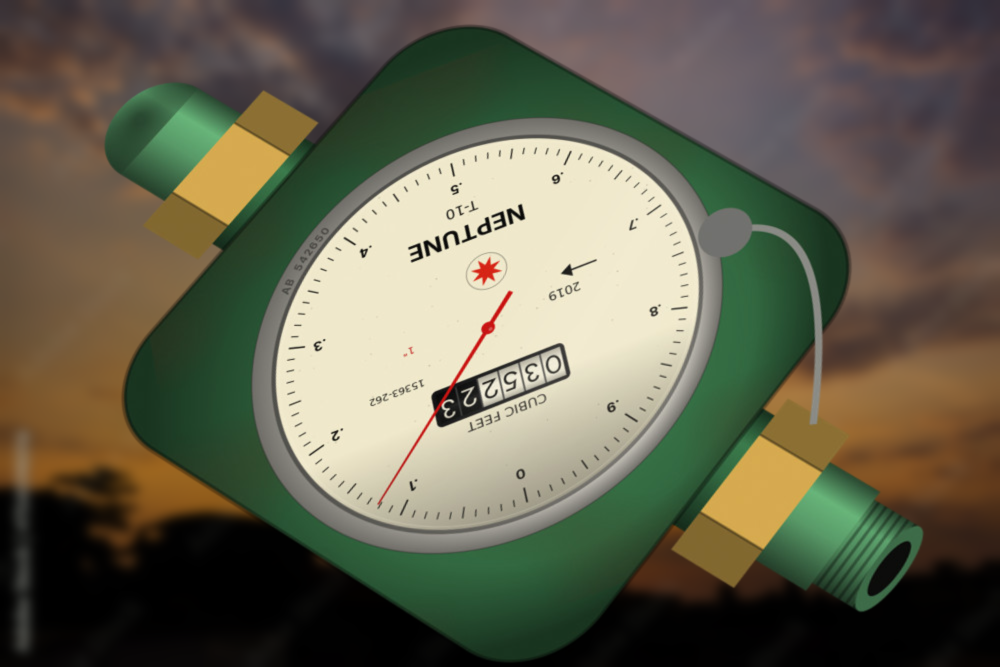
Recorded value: 35223.12 ft³
